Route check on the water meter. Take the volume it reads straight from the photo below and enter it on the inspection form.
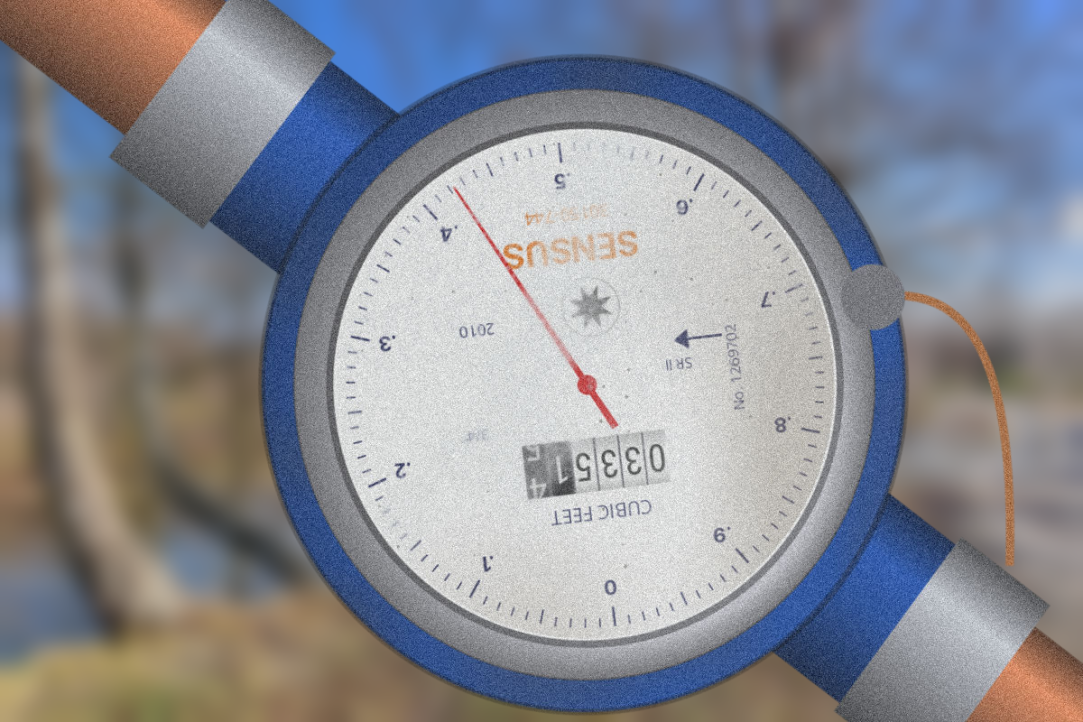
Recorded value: 33514.42 ft³
